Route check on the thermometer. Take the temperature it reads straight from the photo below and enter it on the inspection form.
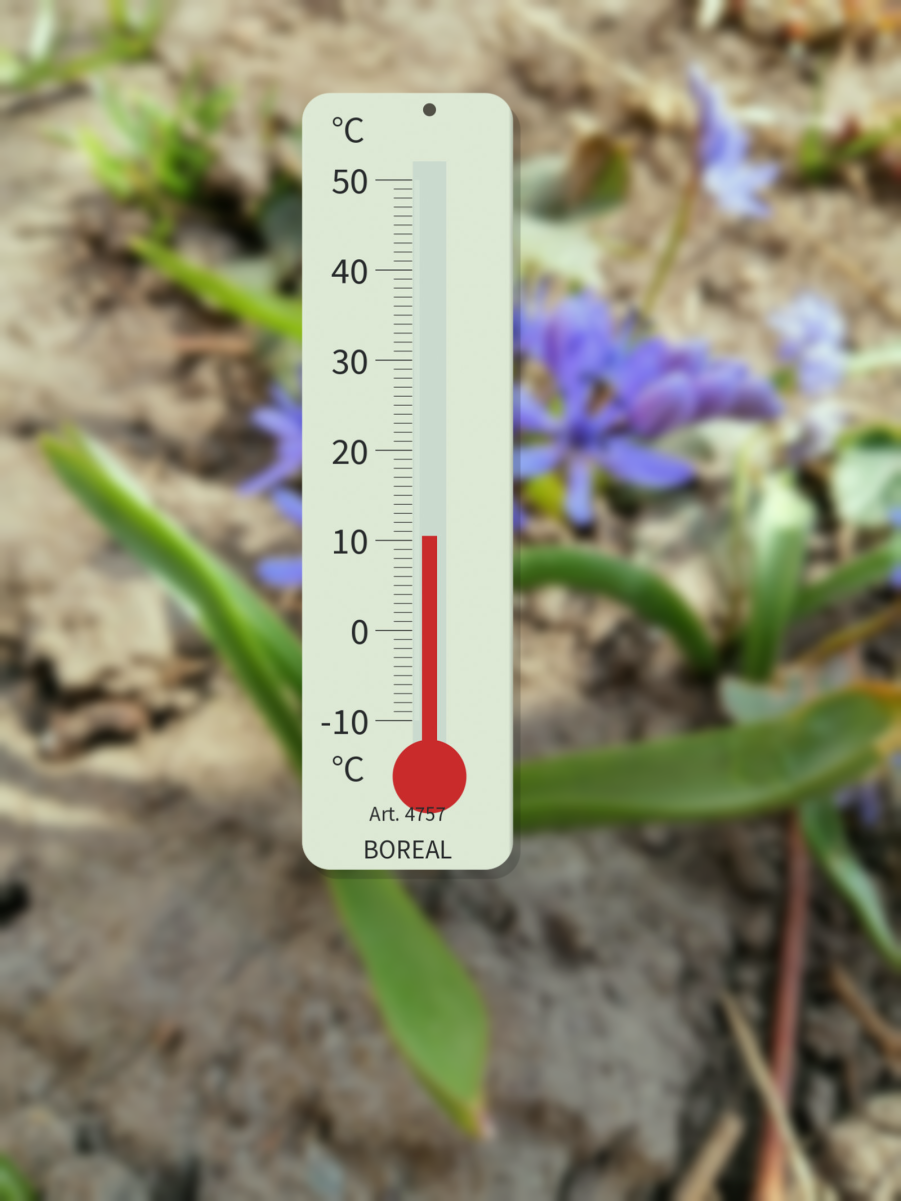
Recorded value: 10.5 °C
